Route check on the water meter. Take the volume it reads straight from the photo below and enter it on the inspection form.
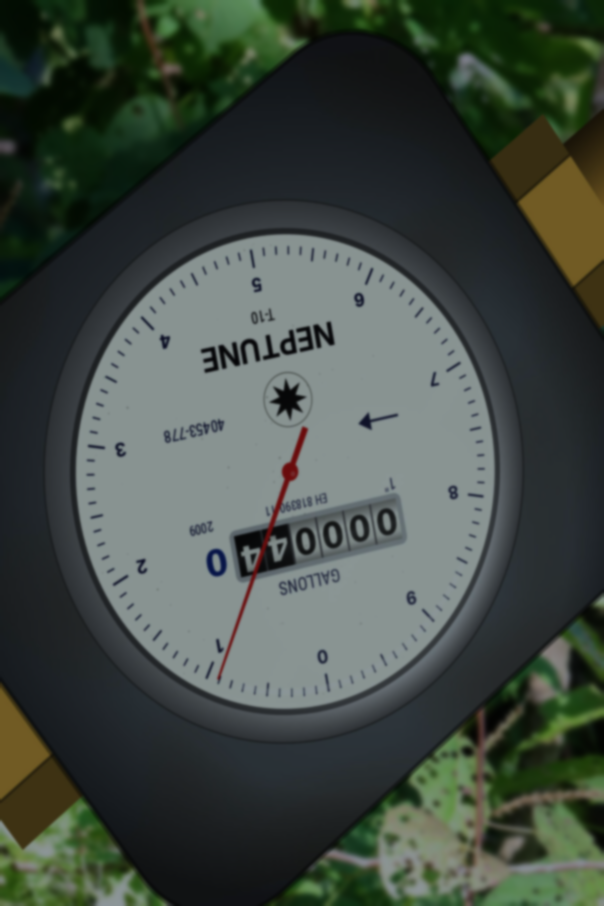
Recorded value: 440.9 gal
